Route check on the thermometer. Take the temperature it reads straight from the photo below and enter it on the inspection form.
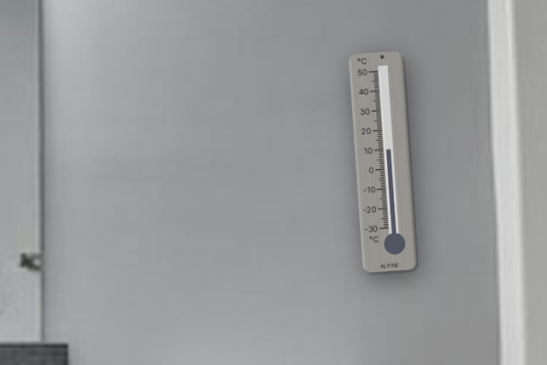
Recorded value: 10 °C
